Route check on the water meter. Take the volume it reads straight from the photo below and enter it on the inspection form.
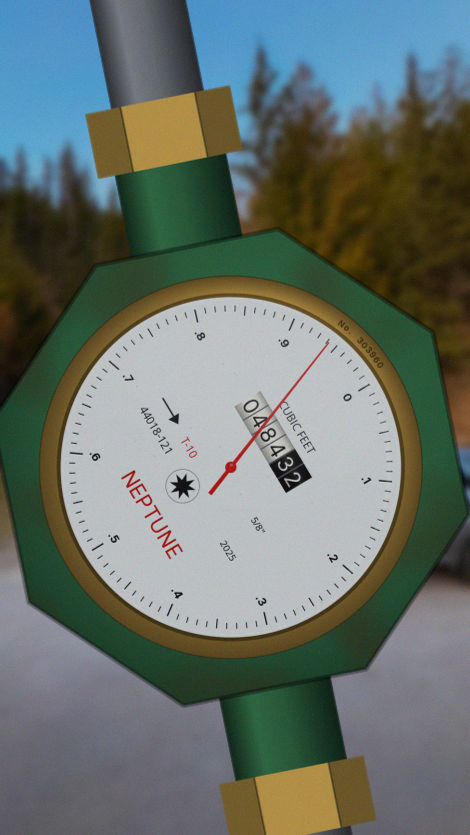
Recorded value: 48431.94 ft³
